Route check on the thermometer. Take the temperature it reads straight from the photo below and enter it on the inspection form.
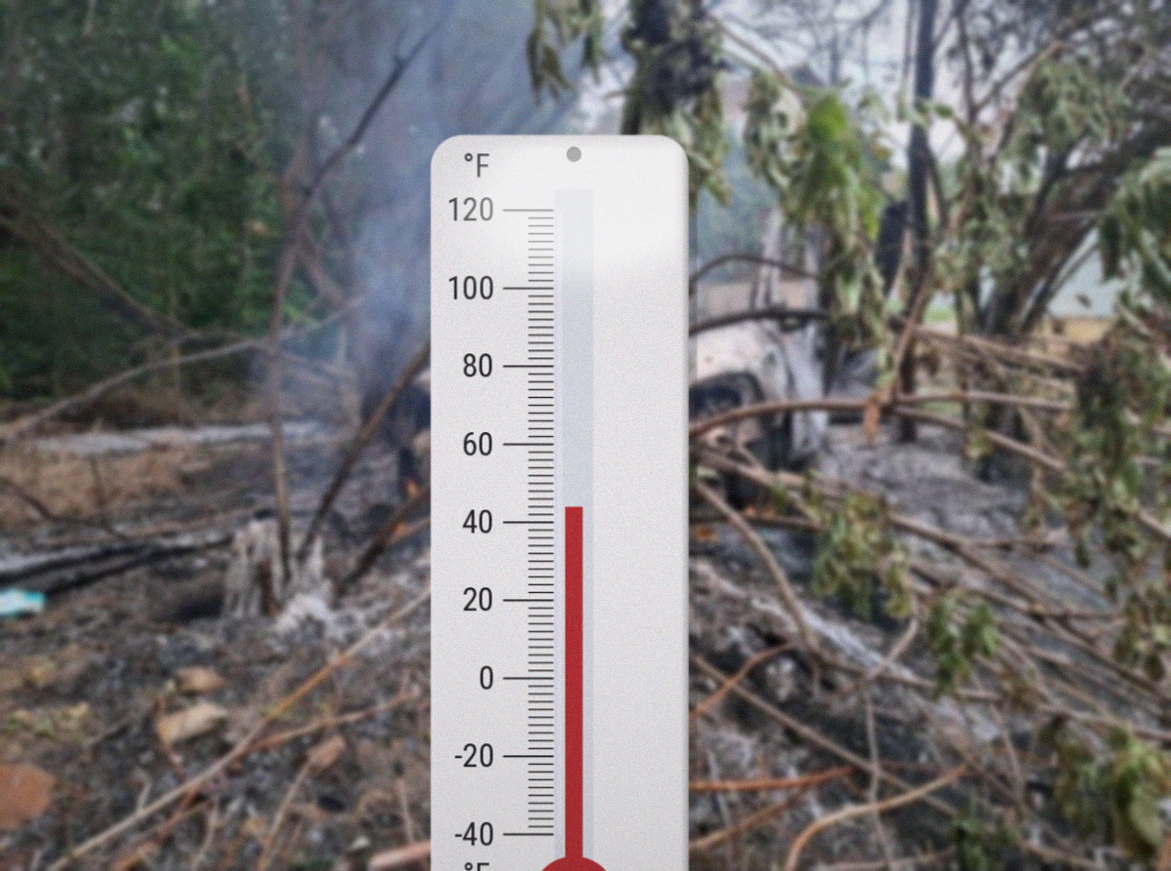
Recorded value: 44 °F
